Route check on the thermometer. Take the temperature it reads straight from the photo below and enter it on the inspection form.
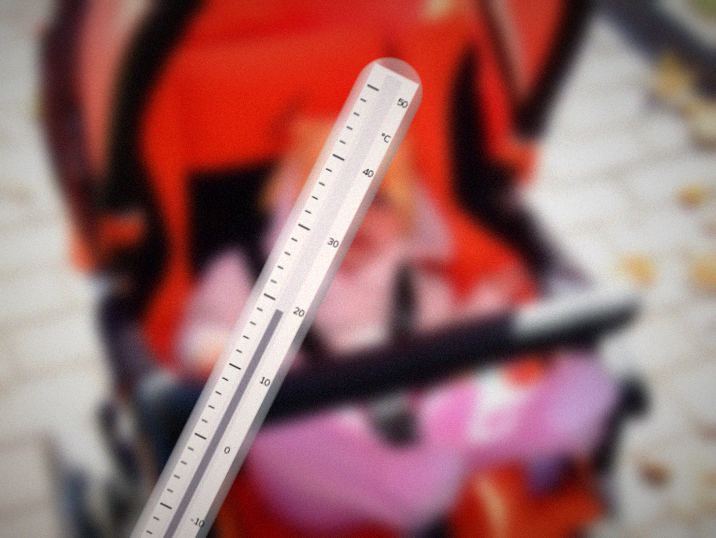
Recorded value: 19 °C
